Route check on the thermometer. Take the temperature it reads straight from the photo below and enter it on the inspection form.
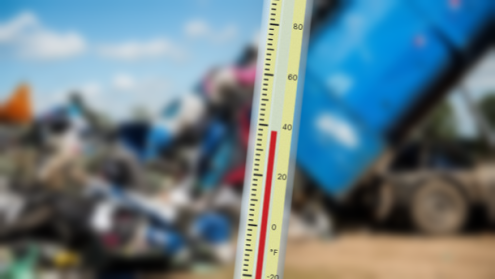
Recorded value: 38 °F
